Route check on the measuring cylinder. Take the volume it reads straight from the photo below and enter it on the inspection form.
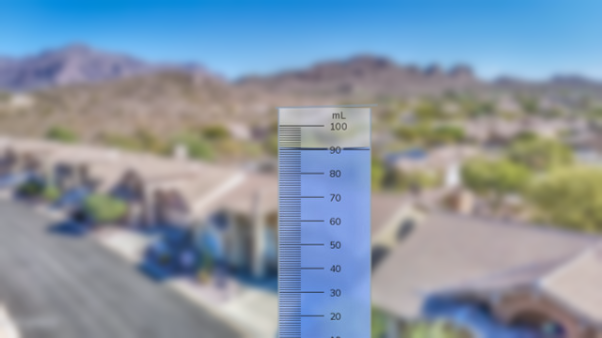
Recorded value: 90 mL
